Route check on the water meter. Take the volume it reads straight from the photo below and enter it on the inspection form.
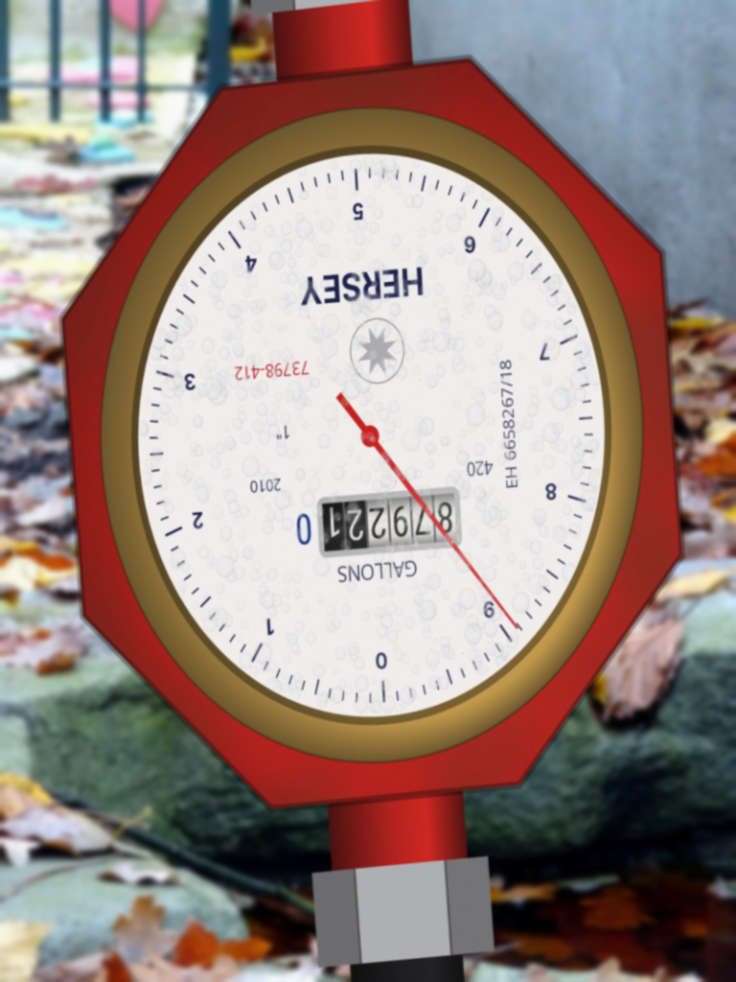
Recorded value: 8792208.9 gal
